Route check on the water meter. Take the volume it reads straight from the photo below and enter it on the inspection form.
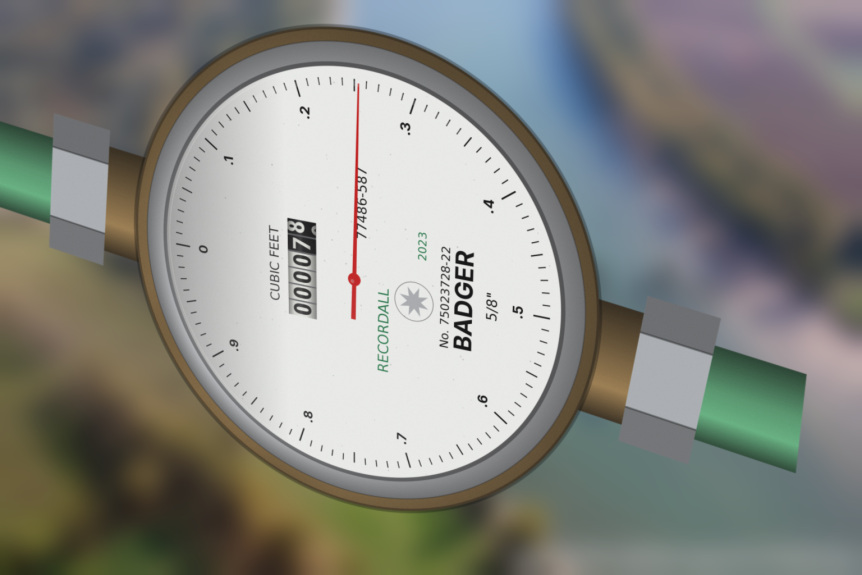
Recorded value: 78.25 ft³
